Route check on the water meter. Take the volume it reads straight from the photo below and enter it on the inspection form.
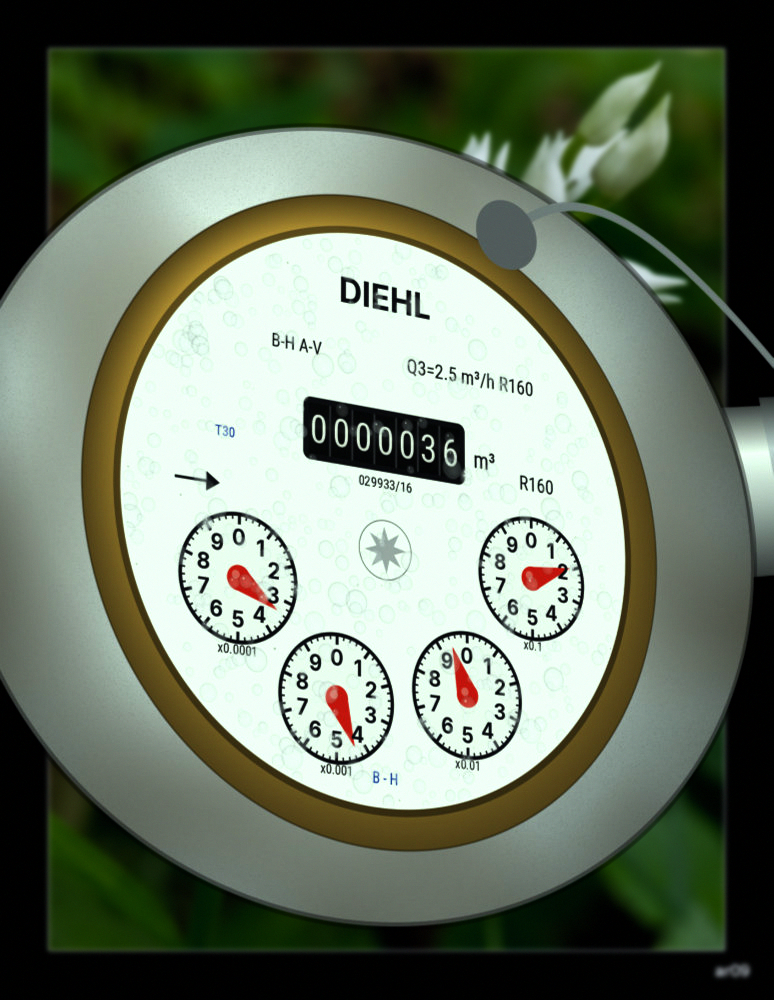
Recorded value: 36.1943 m³
